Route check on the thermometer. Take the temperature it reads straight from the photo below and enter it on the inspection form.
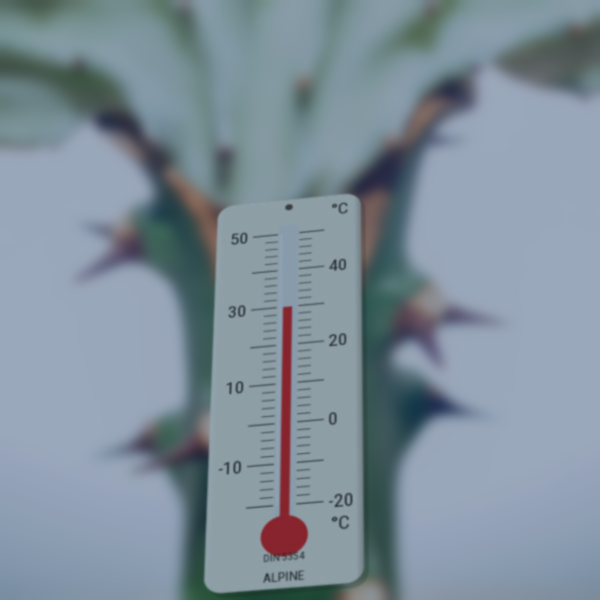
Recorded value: 30 °C
